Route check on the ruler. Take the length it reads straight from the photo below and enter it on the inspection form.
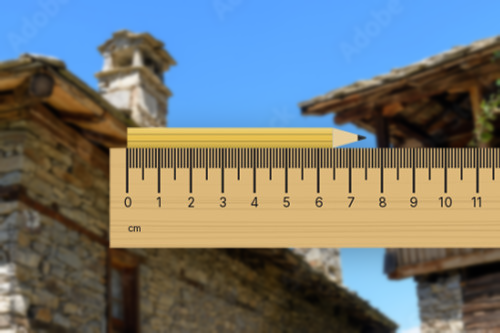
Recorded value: 7.5 cm
